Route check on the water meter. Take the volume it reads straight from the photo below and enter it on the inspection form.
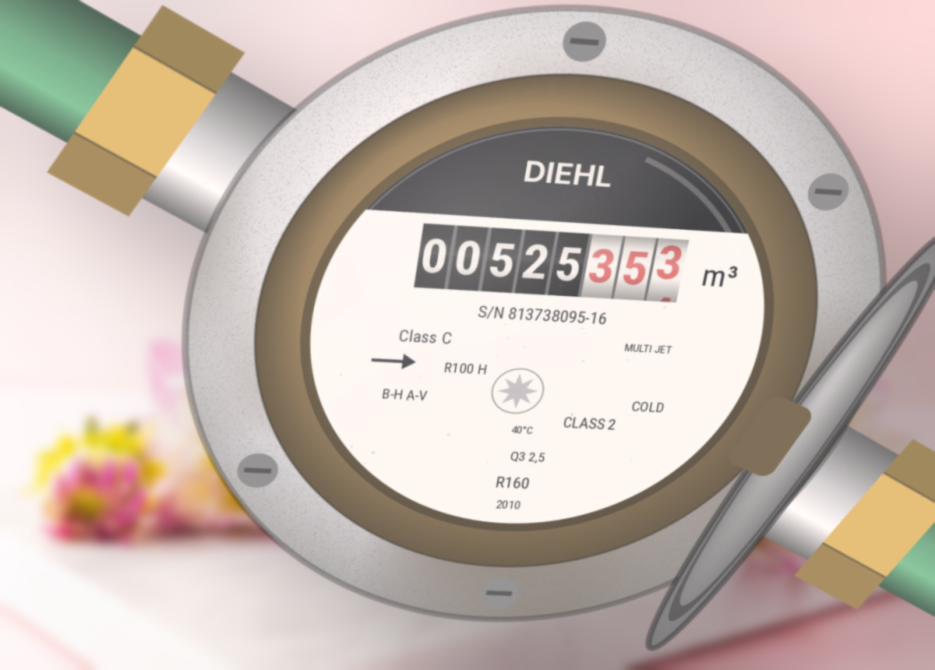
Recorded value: 525.353 m³
